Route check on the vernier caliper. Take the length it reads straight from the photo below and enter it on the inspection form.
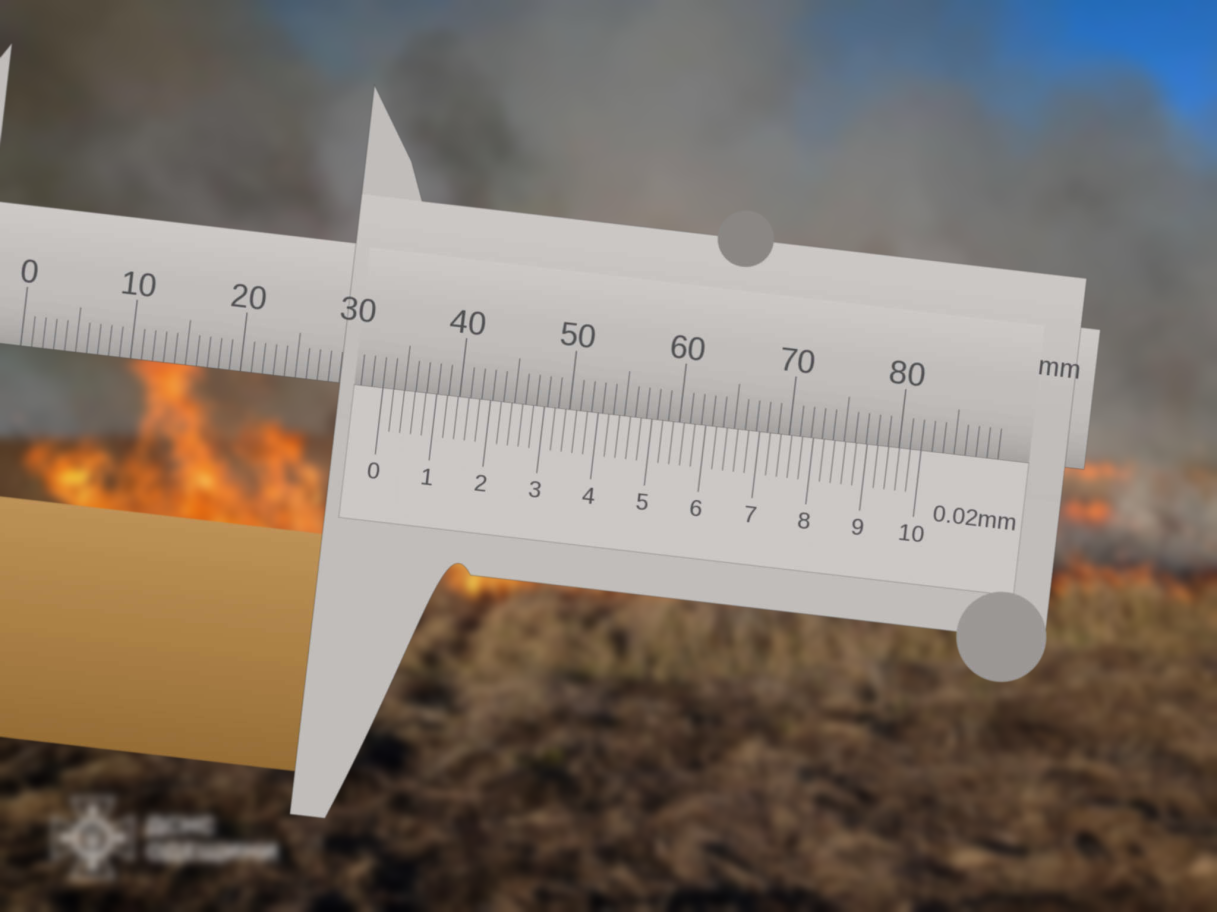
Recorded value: 33.0 mm
